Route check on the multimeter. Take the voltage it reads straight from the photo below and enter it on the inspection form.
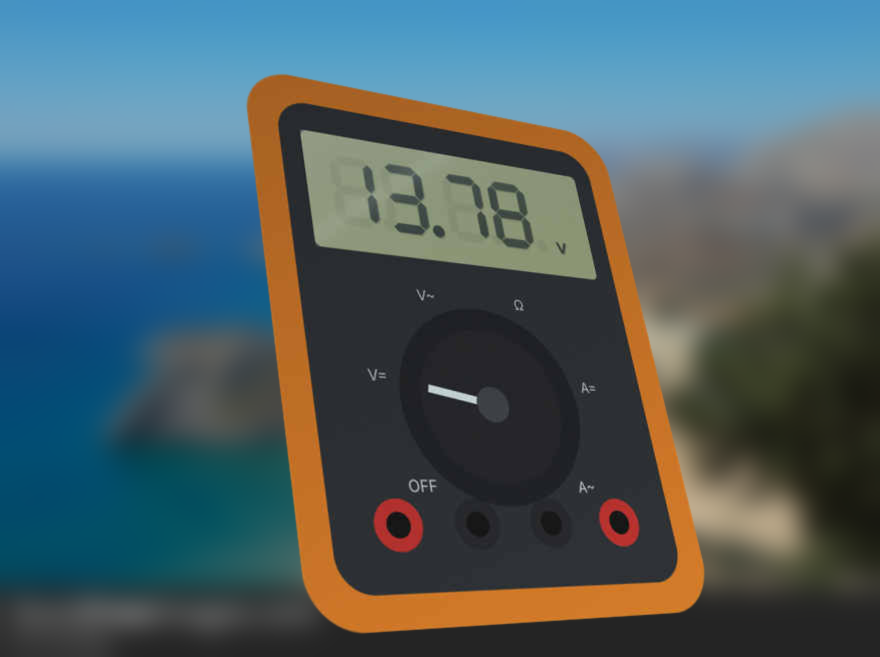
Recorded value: 13.78 V
